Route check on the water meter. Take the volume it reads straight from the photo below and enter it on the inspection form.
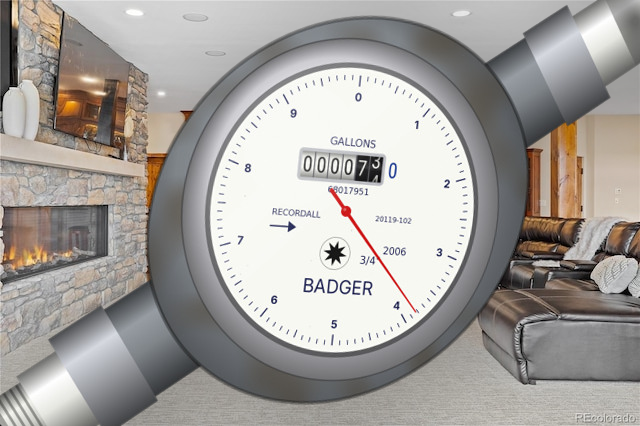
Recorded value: 733.8 gal
